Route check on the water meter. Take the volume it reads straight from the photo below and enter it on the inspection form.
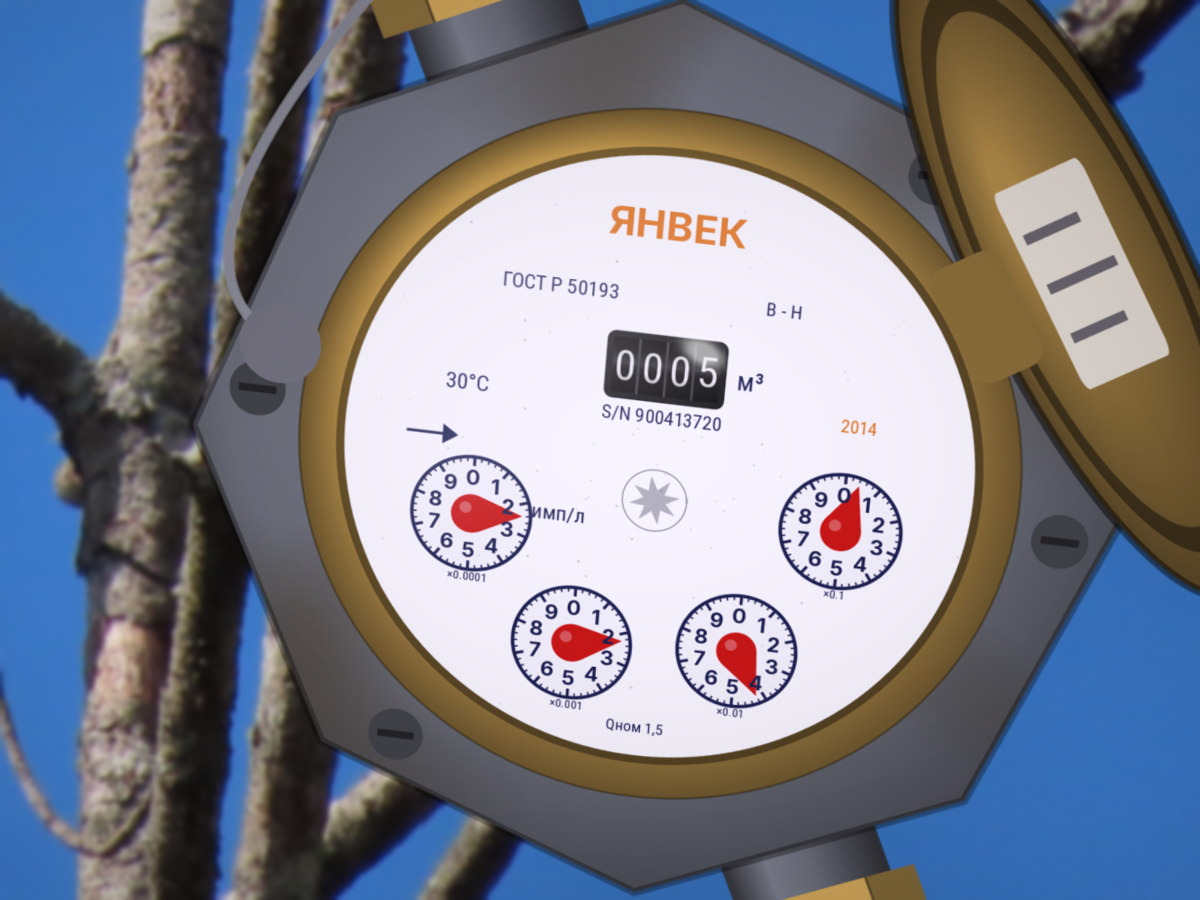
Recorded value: 5.0422 m³
